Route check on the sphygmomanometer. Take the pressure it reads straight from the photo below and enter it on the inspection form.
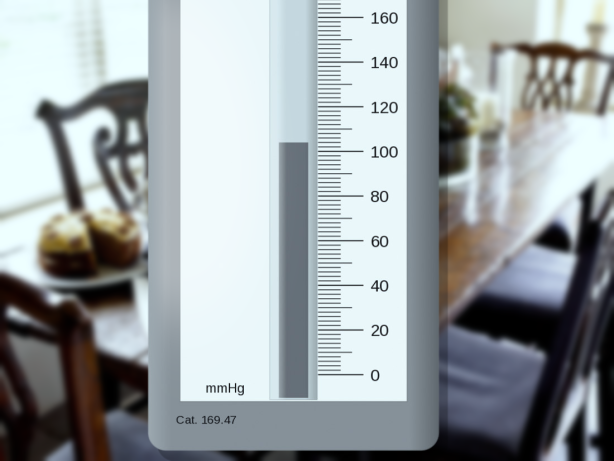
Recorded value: 104 mmHg
